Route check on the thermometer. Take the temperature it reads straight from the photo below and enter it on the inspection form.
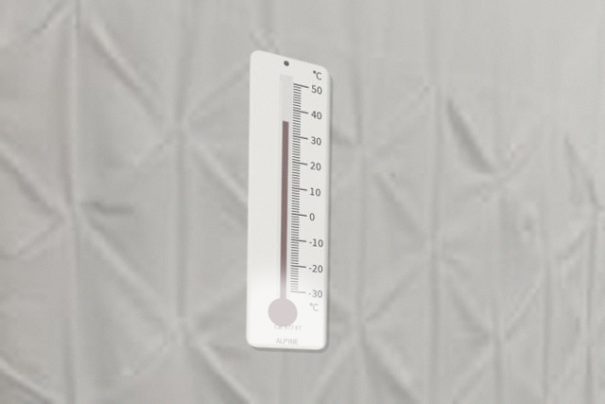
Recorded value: 35 °C
